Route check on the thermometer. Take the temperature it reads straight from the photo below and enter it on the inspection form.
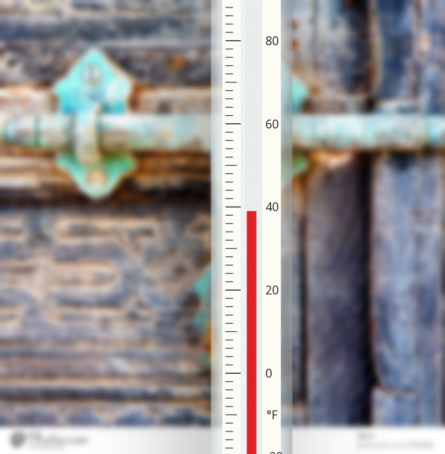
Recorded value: 39 °F
